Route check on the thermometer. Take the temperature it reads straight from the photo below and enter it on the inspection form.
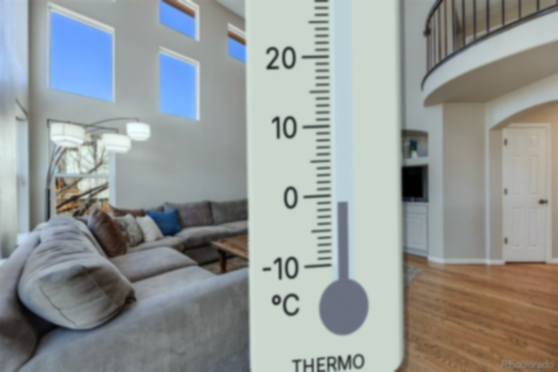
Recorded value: -1 °C
